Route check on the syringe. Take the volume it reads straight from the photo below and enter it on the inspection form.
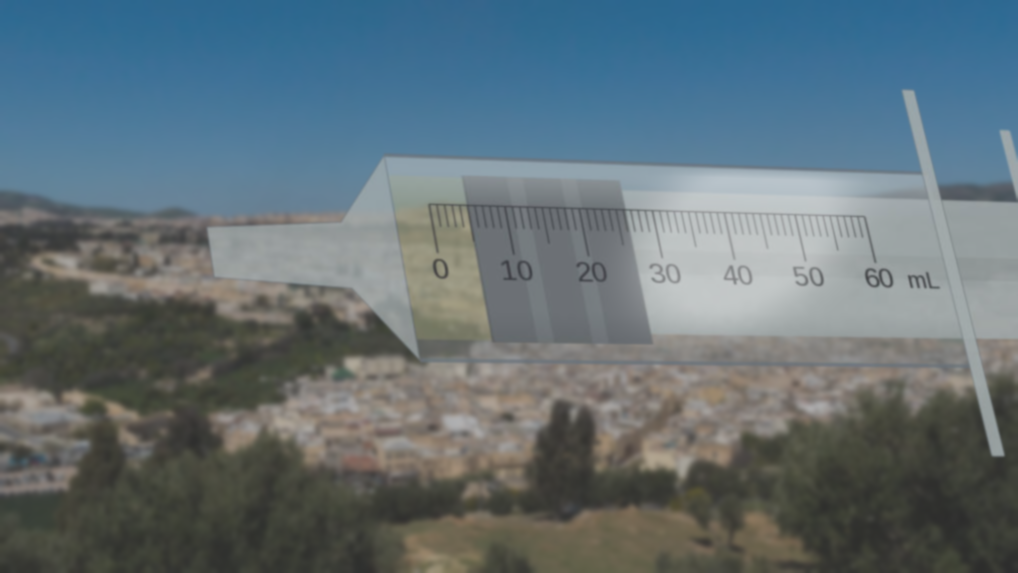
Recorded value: 5 mL
